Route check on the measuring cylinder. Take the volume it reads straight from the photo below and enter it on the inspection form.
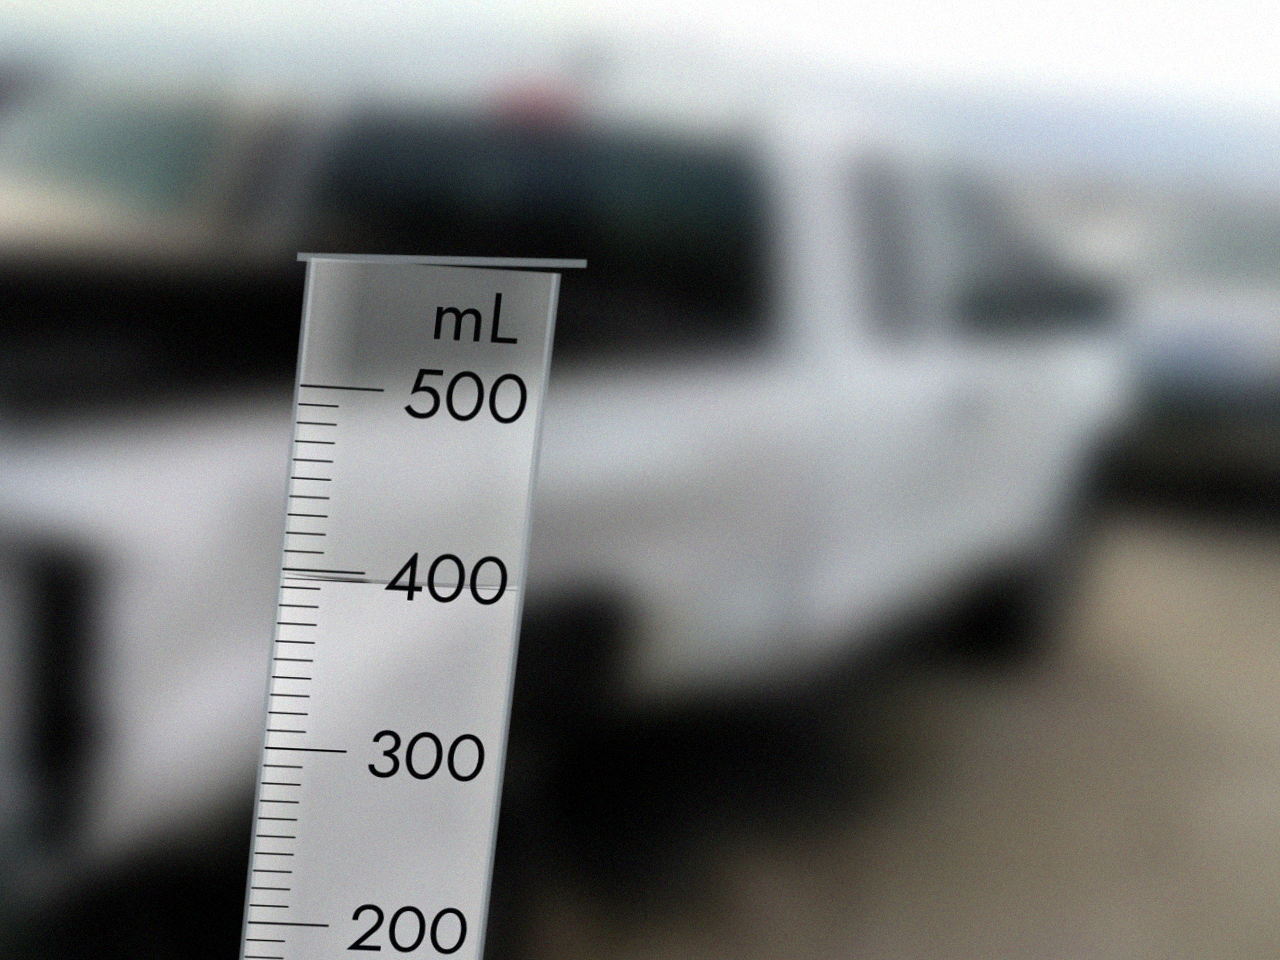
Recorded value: 395 mL
